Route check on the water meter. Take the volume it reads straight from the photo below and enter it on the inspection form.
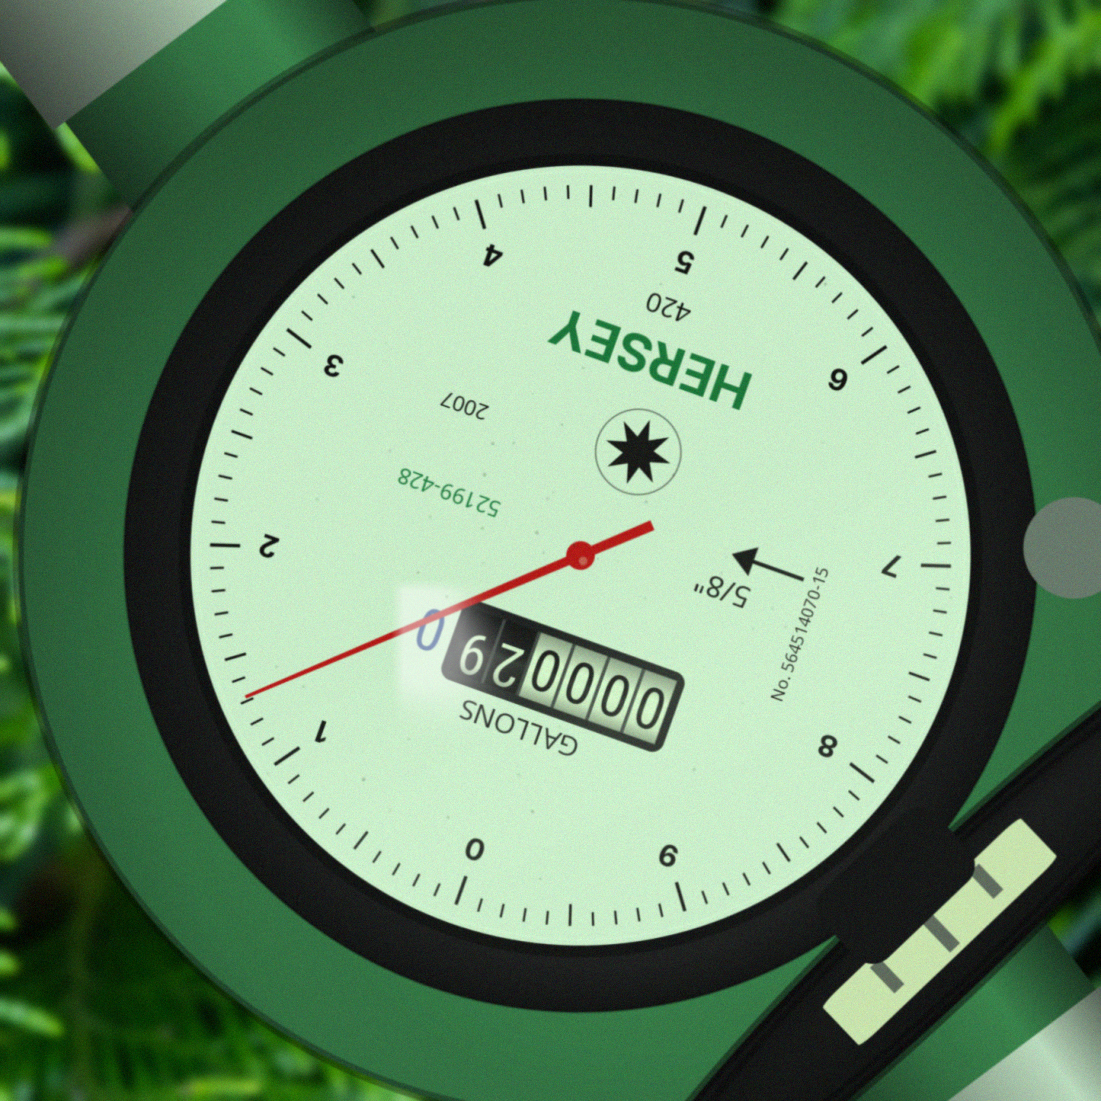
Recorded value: 291.3 gal
